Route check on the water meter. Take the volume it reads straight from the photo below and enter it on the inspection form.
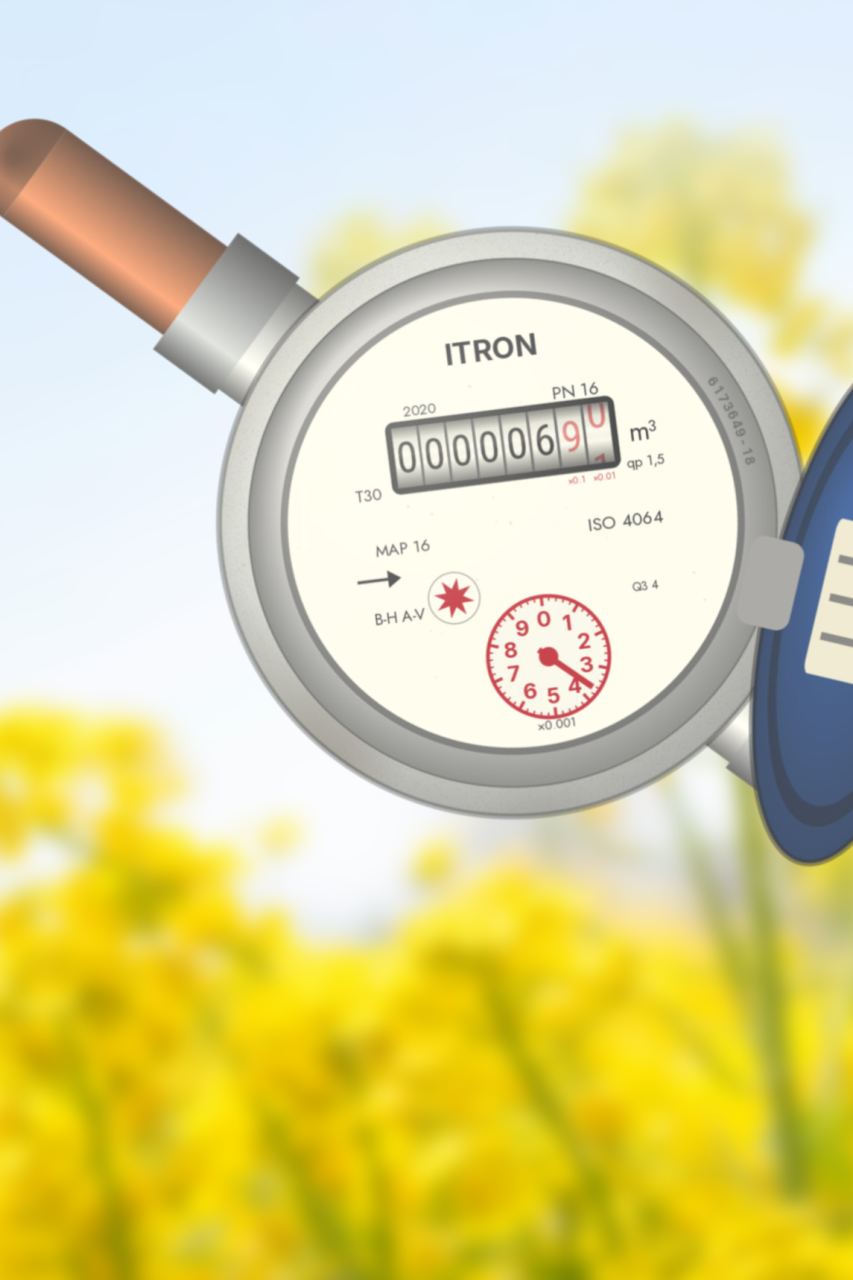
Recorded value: 6.903 m³
